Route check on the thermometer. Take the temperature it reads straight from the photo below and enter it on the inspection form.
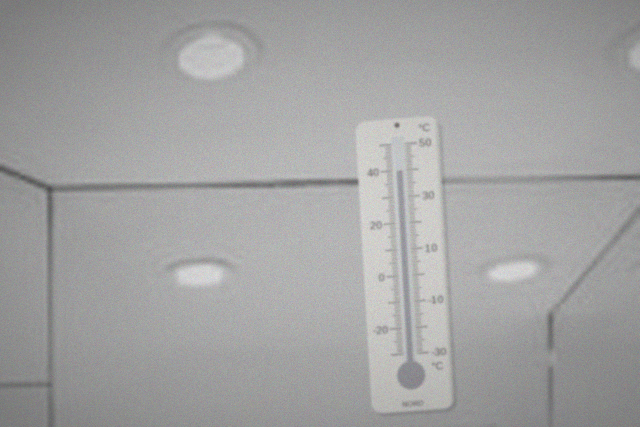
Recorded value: 40 °C
